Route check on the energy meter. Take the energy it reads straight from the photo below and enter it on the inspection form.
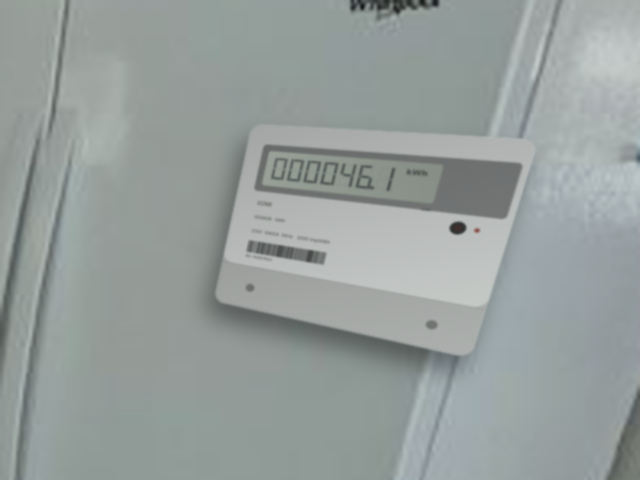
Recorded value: 46.1 kWh
